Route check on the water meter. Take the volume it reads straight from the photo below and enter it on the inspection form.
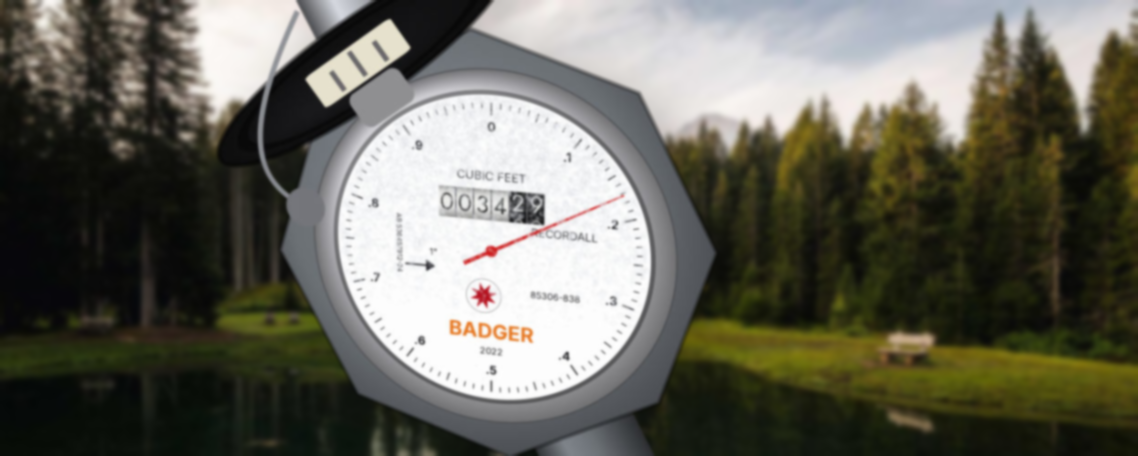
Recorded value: 3429.17 ft³
